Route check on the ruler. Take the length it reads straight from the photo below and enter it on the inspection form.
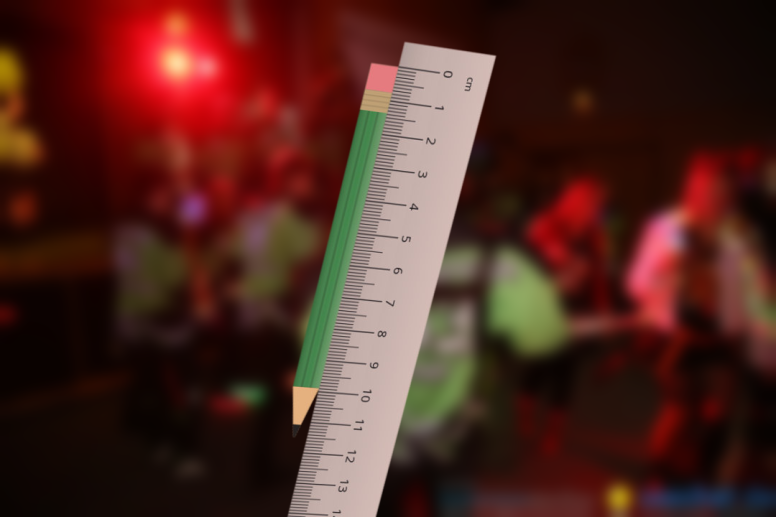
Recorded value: 11.5 cm
